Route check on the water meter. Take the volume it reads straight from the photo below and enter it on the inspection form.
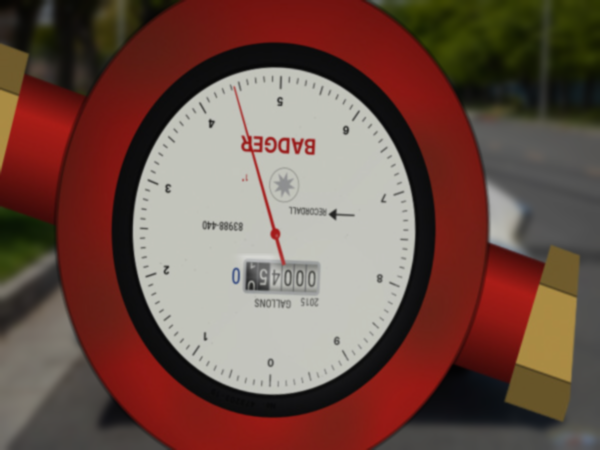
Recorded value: 4504.4 gal
